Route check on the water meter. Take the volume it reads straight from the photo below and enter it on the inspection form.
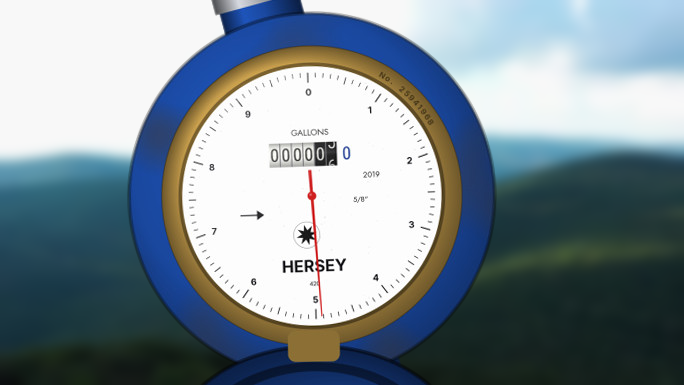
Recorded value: 54.9 gal
